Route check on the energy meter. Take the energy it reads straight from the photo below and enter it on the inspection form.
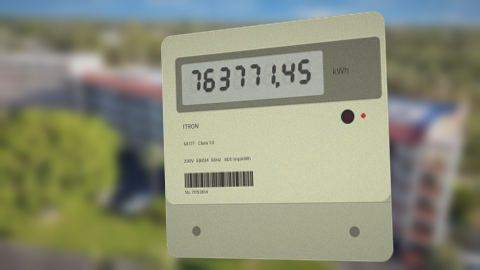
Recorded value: 763771.45 kWh
